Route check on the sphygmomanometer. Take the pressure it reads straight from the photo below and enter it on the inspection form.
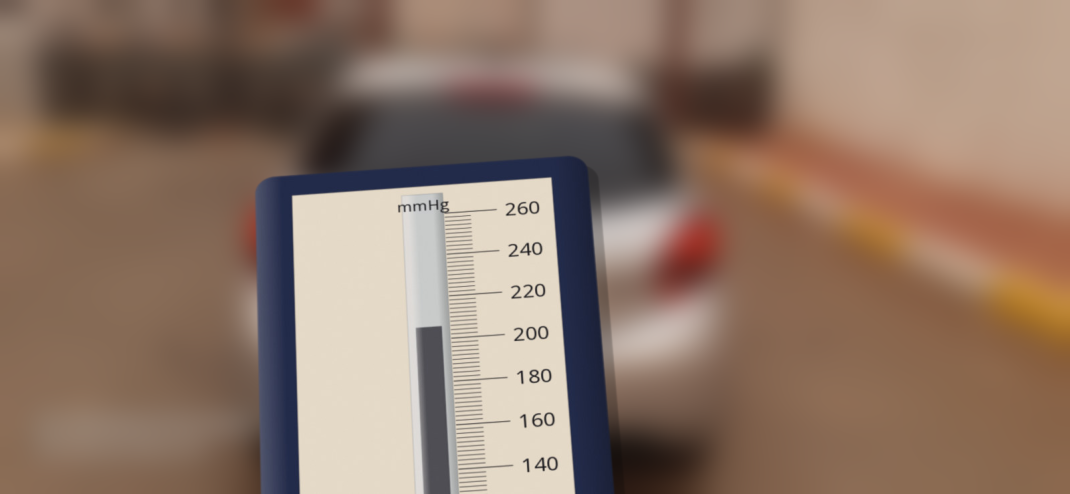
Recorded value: 206 mmHg
